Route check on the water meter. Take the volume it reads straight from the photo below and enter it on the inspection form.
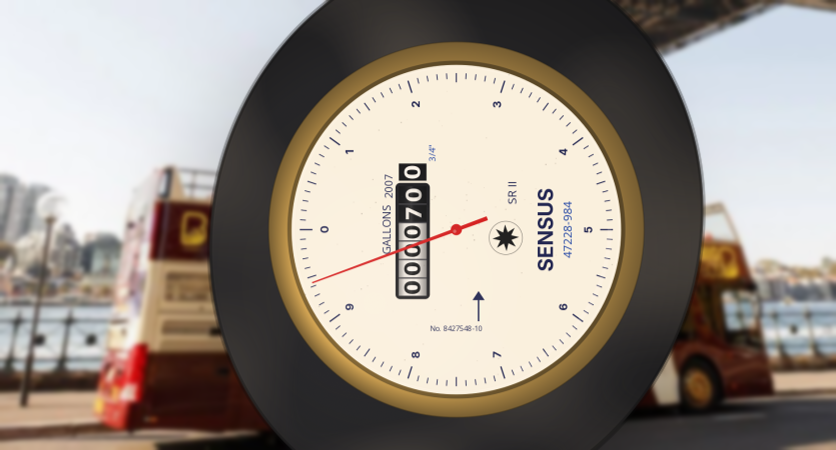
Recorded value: 699.4 gal
